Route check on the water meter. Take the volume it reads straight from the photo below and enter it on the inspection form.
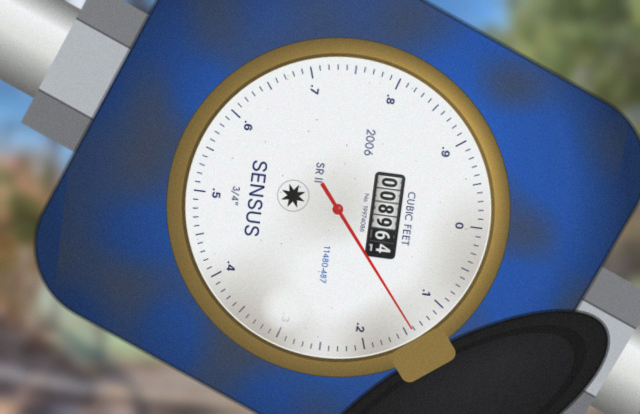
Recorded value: 8964.14 ft³
